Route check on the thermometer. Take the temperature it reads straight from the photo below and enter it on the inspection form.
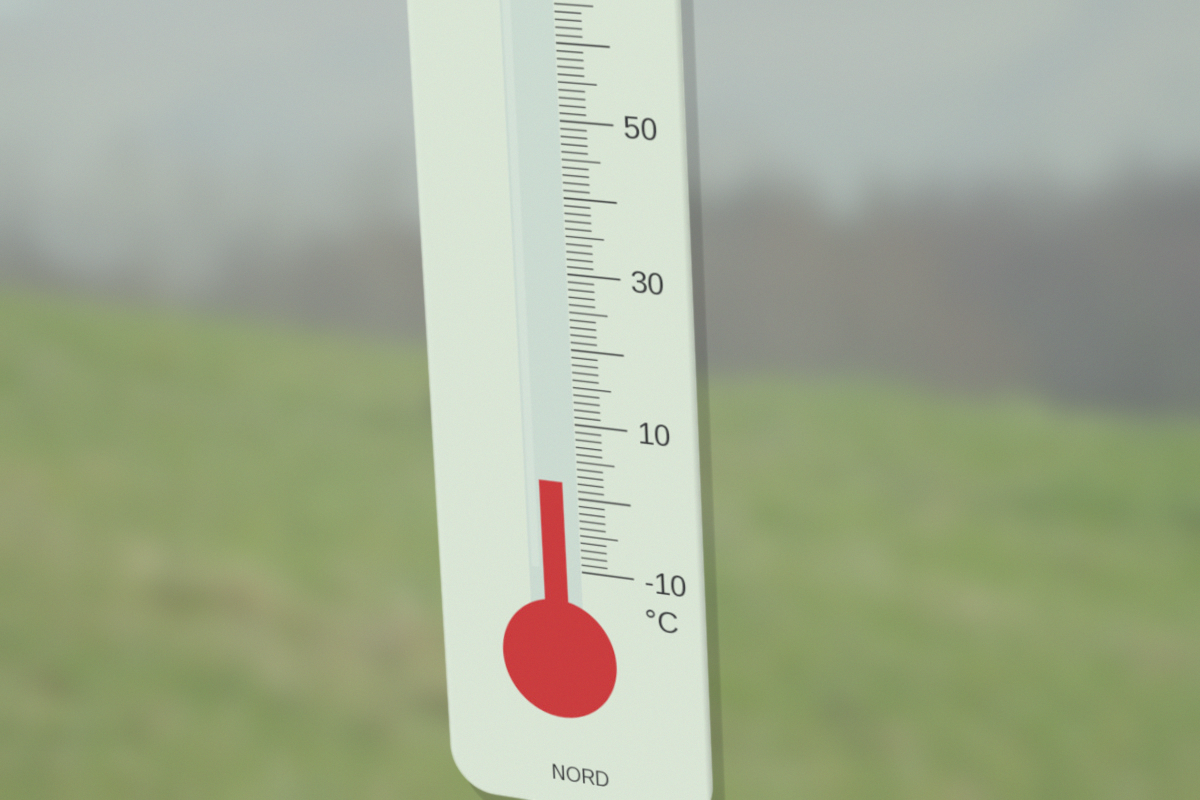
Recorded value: 2 °C
